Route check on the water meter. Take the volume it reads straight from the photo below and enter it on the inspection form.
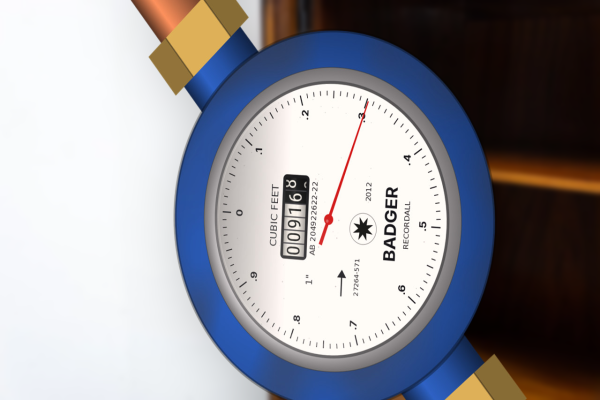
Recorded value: 9168.30 ft³
